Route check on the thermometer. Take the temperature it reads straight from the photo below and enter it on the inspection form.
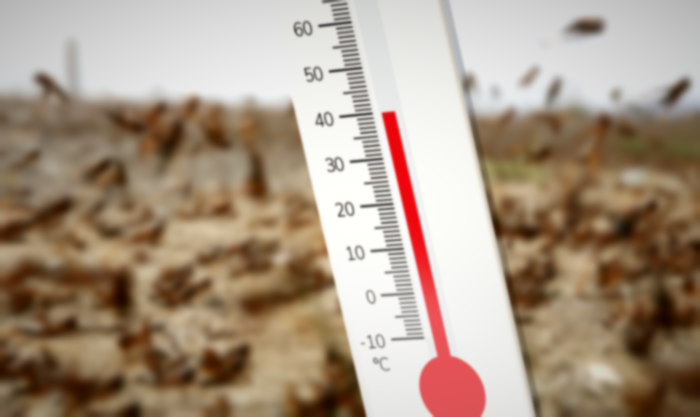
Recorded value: 40 °C
